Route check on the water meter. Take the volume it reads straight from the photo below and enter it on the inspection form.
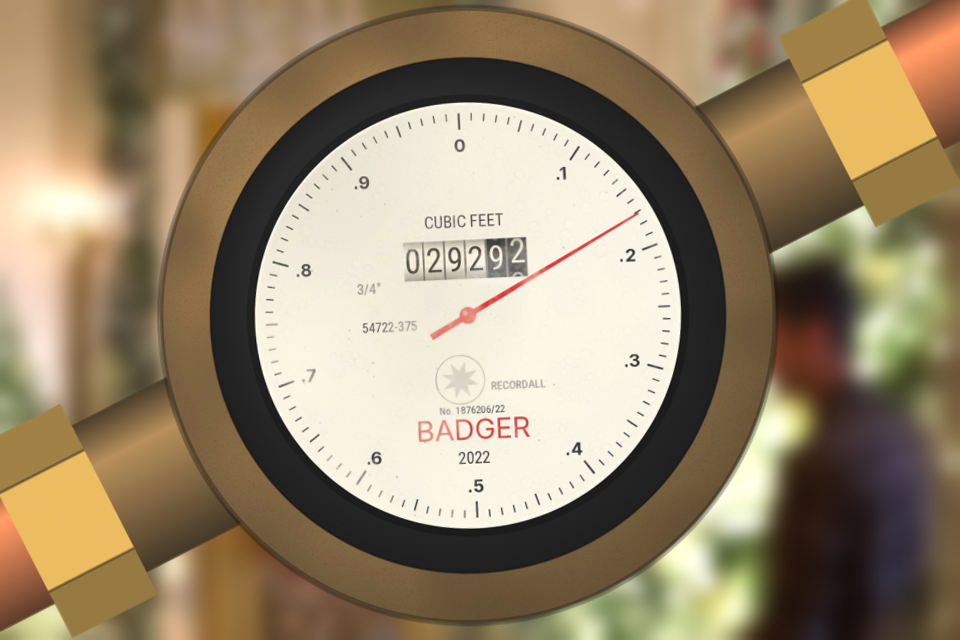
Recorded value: 29292.17 ft³
